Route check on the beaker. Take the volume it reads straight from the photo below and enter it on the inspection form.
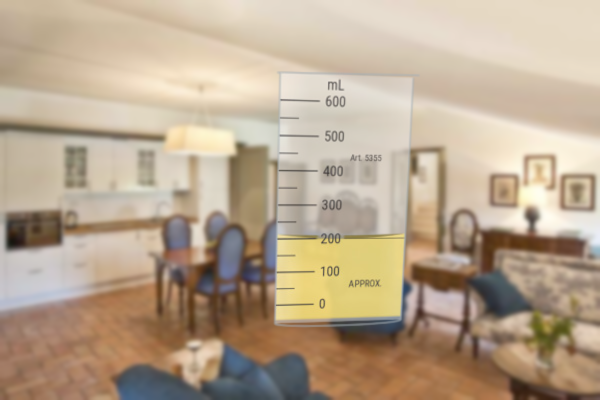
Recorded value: 200 mL
